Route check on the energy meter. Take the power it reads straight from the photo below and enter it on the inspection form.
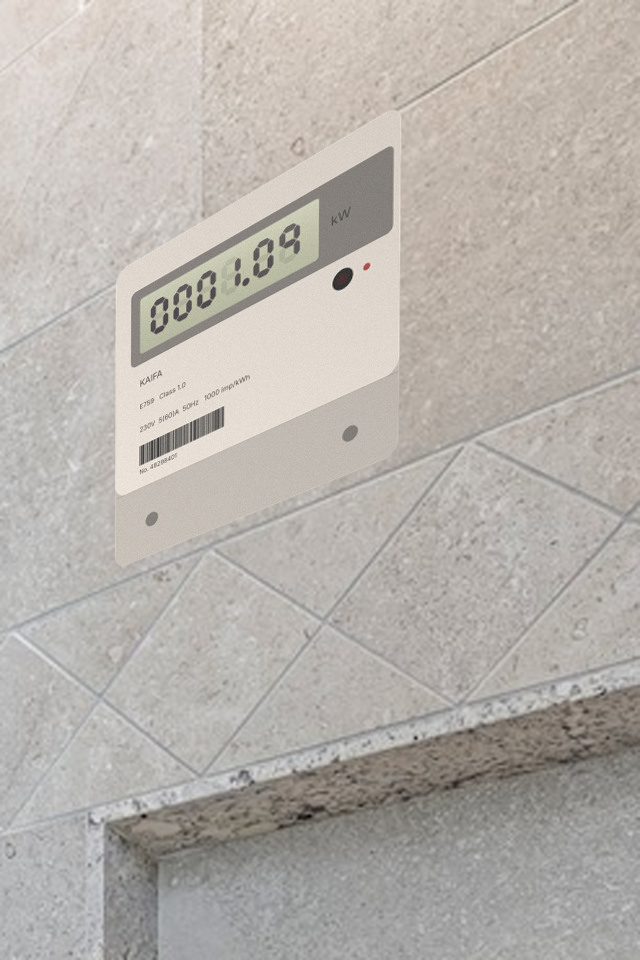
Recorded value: 1.09 kW
